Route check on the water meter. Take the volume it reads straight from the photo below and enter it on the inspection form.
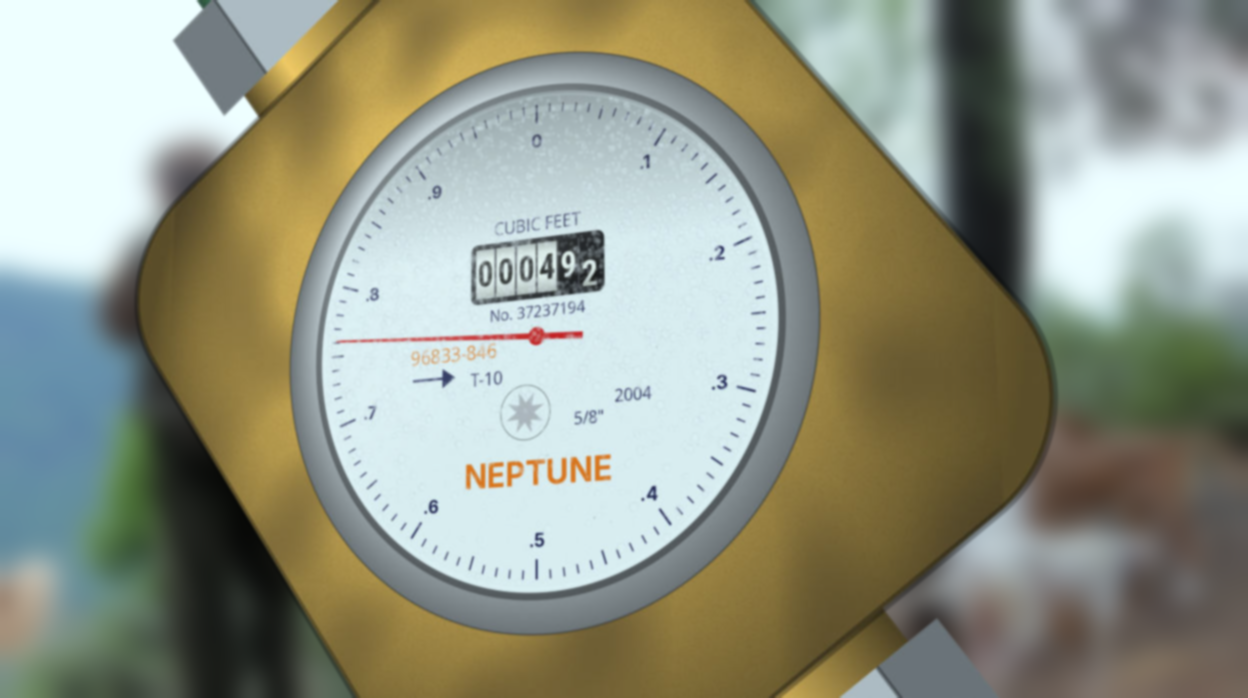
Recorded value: 491.76 ft³
